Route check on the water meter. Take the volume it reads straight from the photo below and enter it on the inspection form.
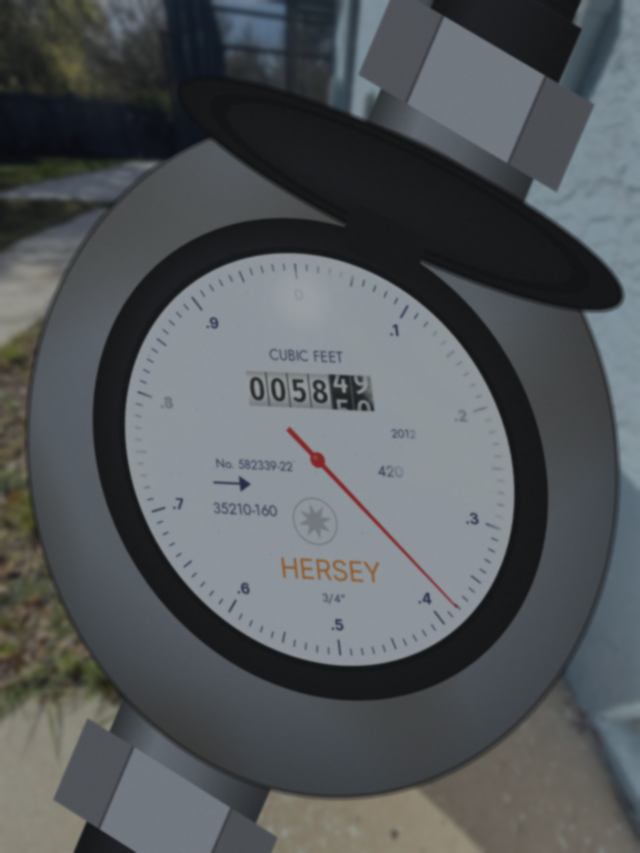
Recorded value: 5849.38 ft³
